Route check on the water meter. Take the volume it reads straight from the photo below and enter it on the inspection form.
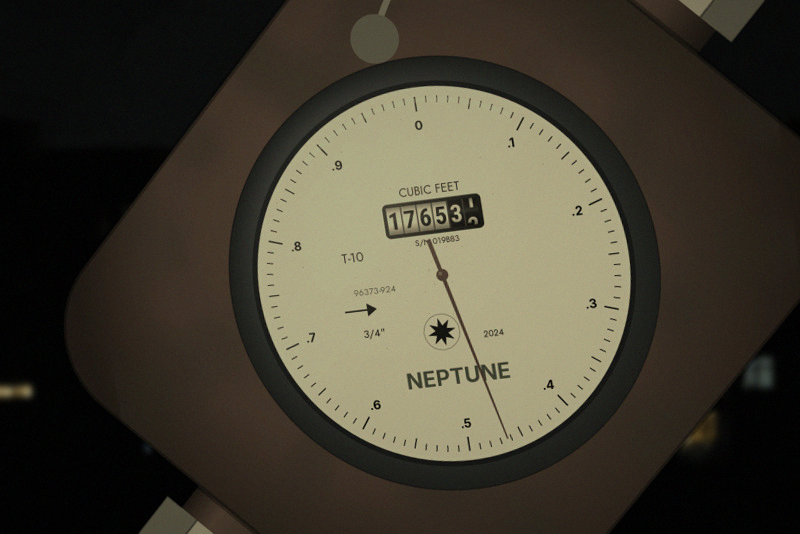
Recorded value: 176531.46 ft³
